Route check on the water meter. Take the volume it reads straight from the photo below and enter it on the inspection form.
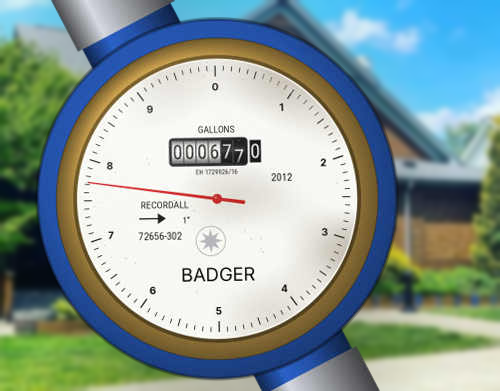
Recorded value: 6767.7 gal
